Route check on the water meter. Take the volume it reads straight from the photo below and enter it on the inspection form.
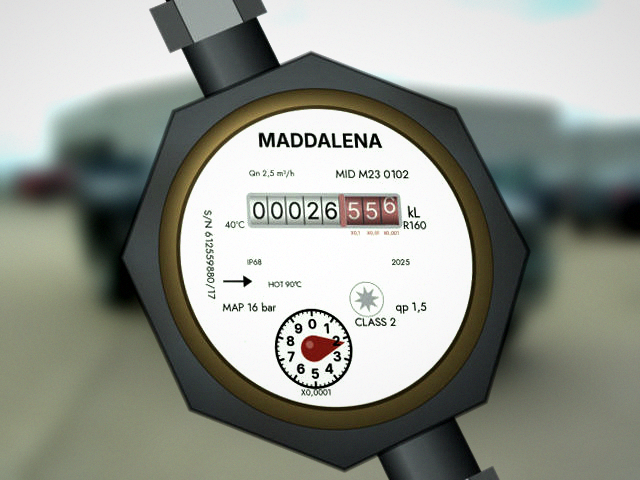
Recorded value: 26.5562 kL
